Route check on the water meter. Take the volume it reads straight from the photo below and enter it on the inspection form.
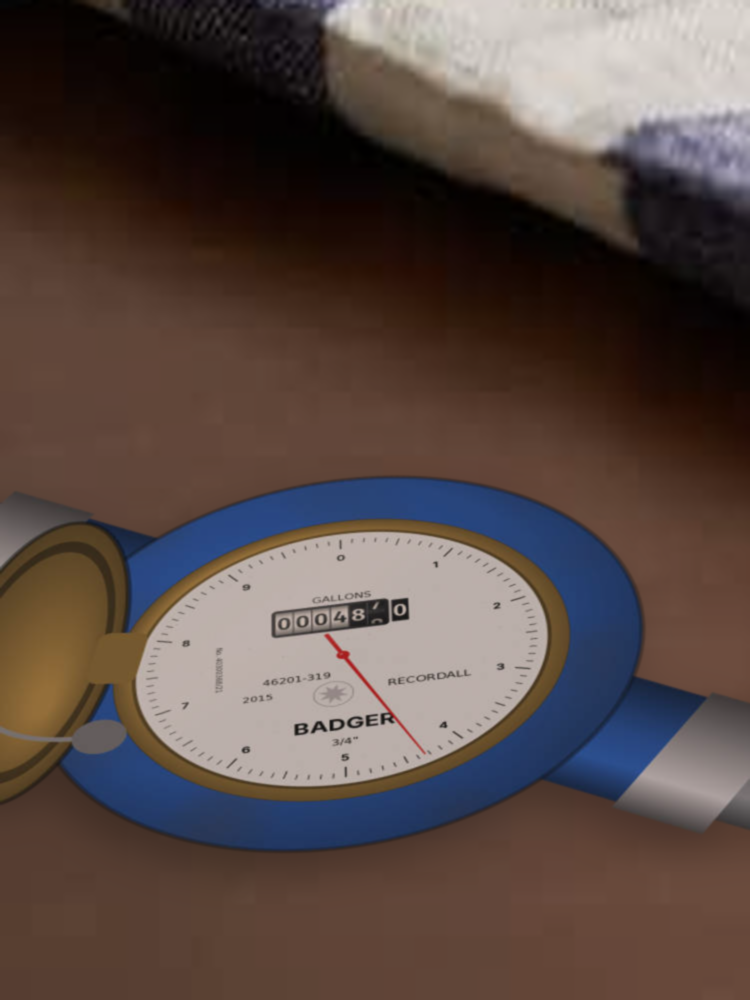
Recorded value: 4874.3 gal
